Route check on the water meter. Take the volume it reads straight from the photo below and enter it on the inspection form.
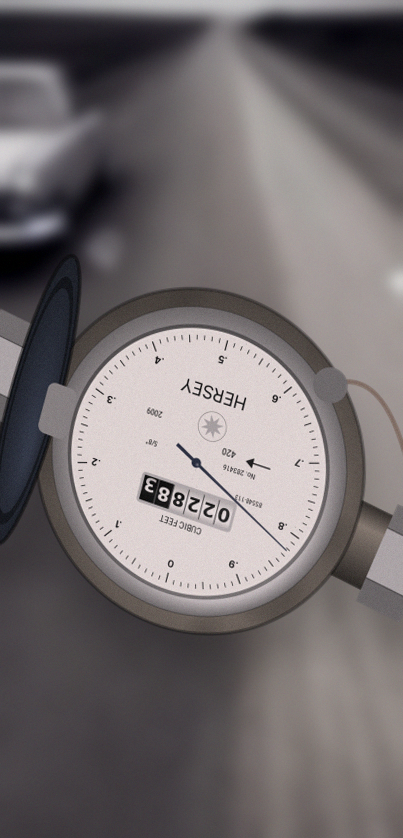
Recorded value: 22882.82 ft³
